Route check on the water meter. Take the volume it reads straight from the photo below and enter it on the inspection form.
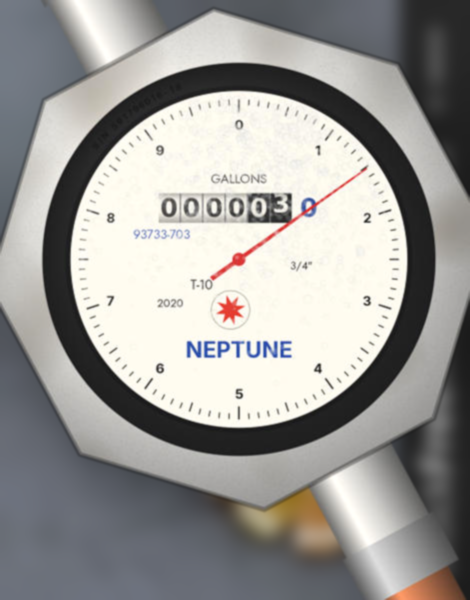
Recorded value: 31.5 gal
